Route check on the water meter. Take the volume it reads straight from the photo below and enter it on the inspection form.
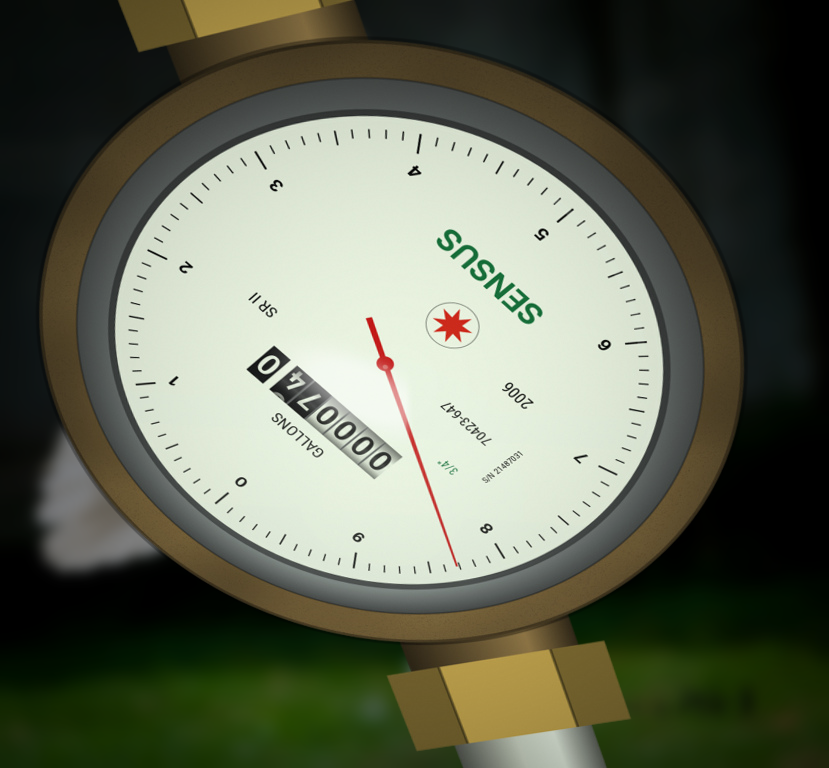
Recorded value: 738.3 gal
